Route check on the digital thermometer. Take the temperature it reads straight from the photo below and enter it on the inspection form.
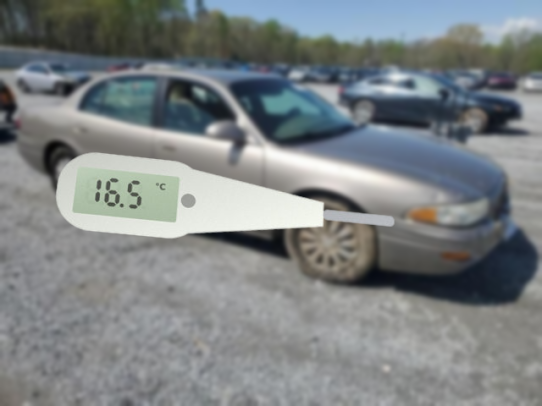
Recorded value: 16.5 °C
